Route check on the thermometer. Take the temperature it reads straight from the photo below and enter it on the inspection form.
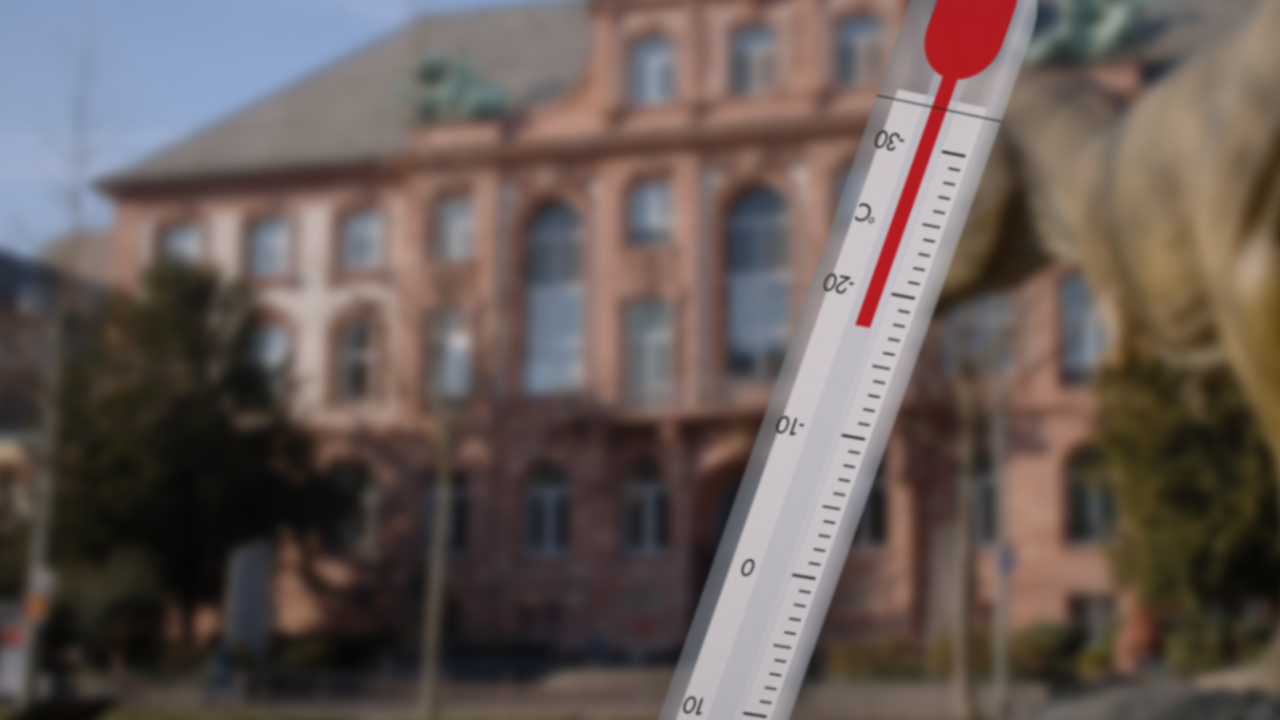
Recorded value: -17.5 °C
